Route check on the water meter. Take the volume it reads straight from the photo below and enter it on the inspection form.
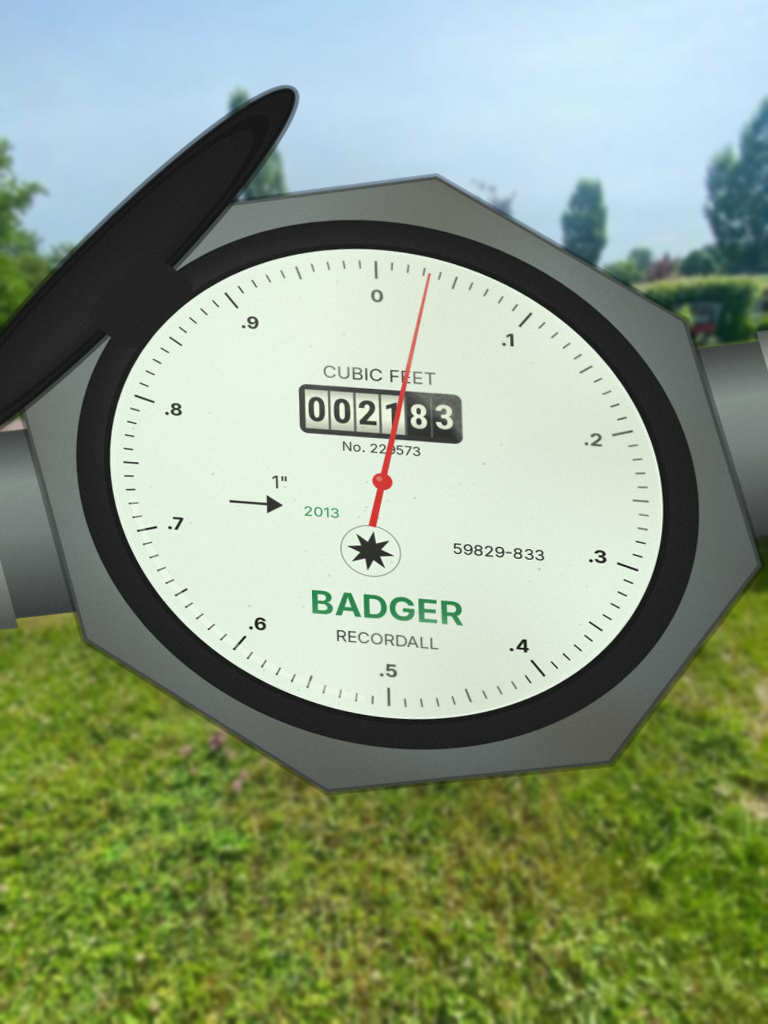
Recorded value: 2183.03 ft³
